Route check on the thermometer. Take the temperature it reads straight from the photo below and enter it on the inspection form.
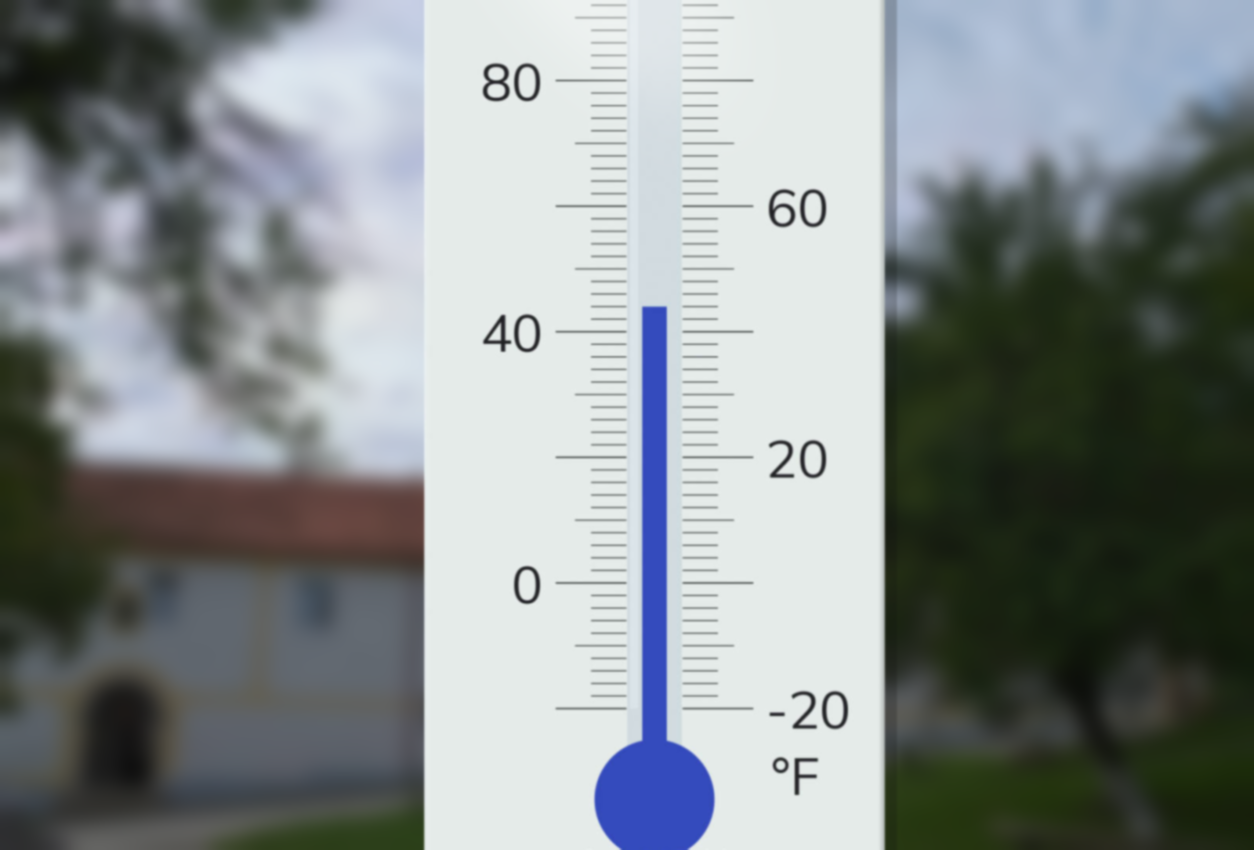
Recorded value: 44 °F
